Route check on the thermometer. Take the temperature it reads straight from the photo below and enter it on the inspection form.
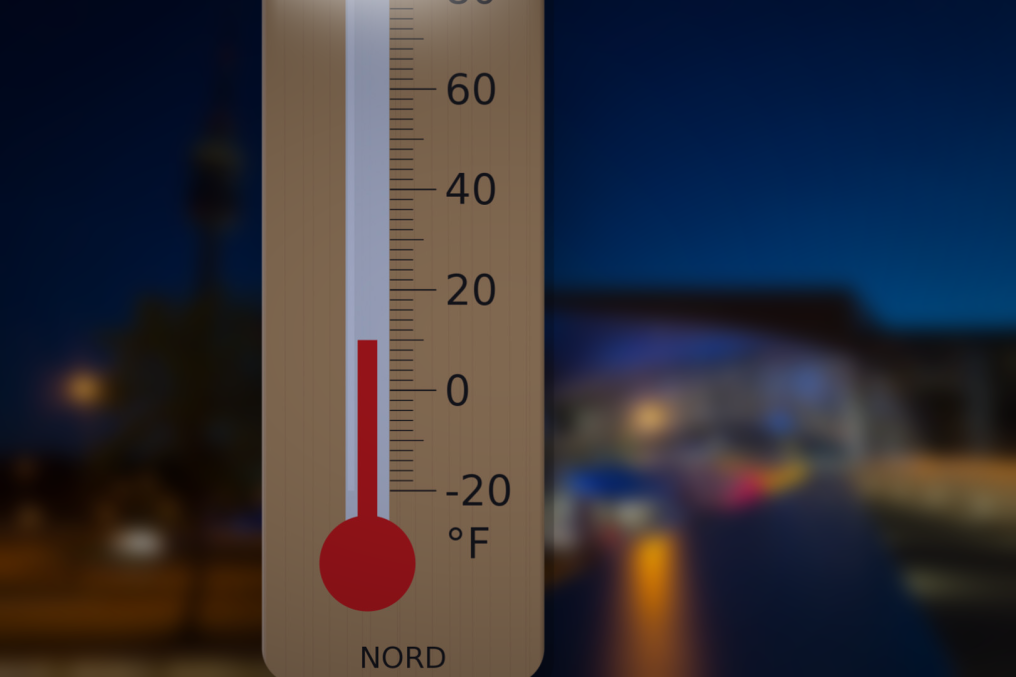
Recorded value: 10 °F
